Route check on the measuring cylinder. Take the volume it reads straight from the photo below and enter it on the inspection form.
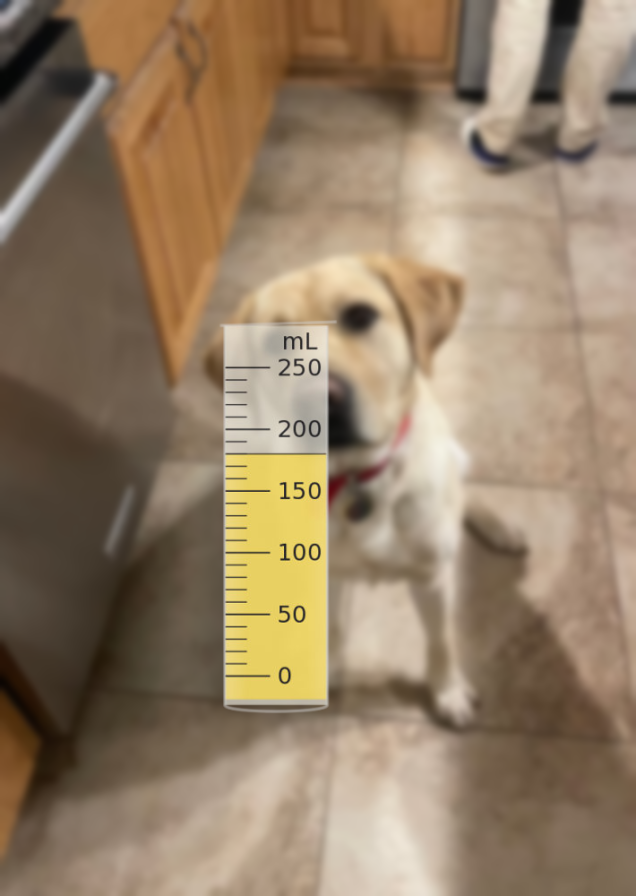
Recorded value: 180 mL
